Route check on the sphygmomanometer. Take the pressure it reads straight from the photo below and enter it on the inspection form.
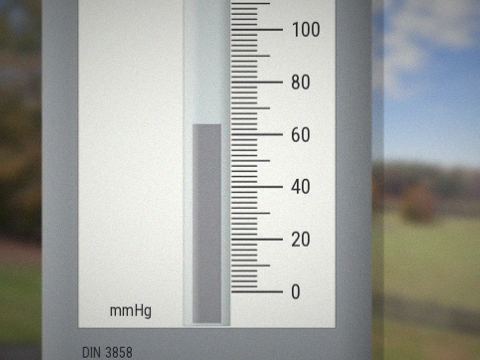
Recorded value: 64 mmHg
